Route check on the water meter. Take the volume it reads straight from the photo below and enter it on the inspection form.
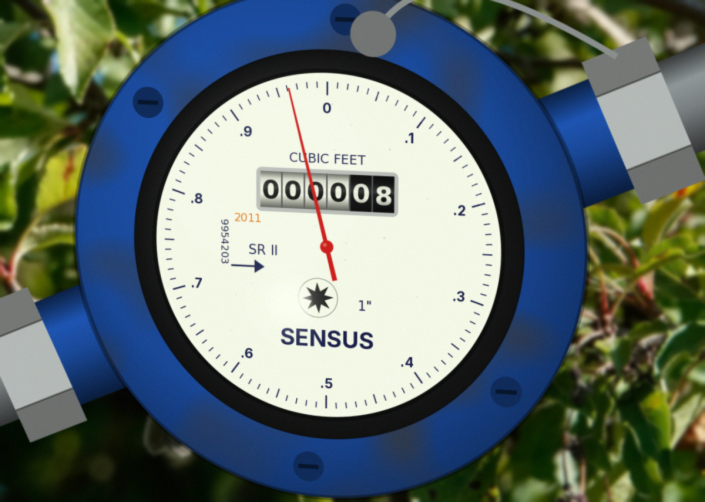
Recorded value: 7.96 ft³
